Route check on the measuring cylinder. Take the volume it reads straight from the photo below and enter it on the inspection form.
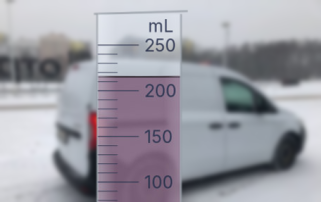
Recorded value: 215 mL
